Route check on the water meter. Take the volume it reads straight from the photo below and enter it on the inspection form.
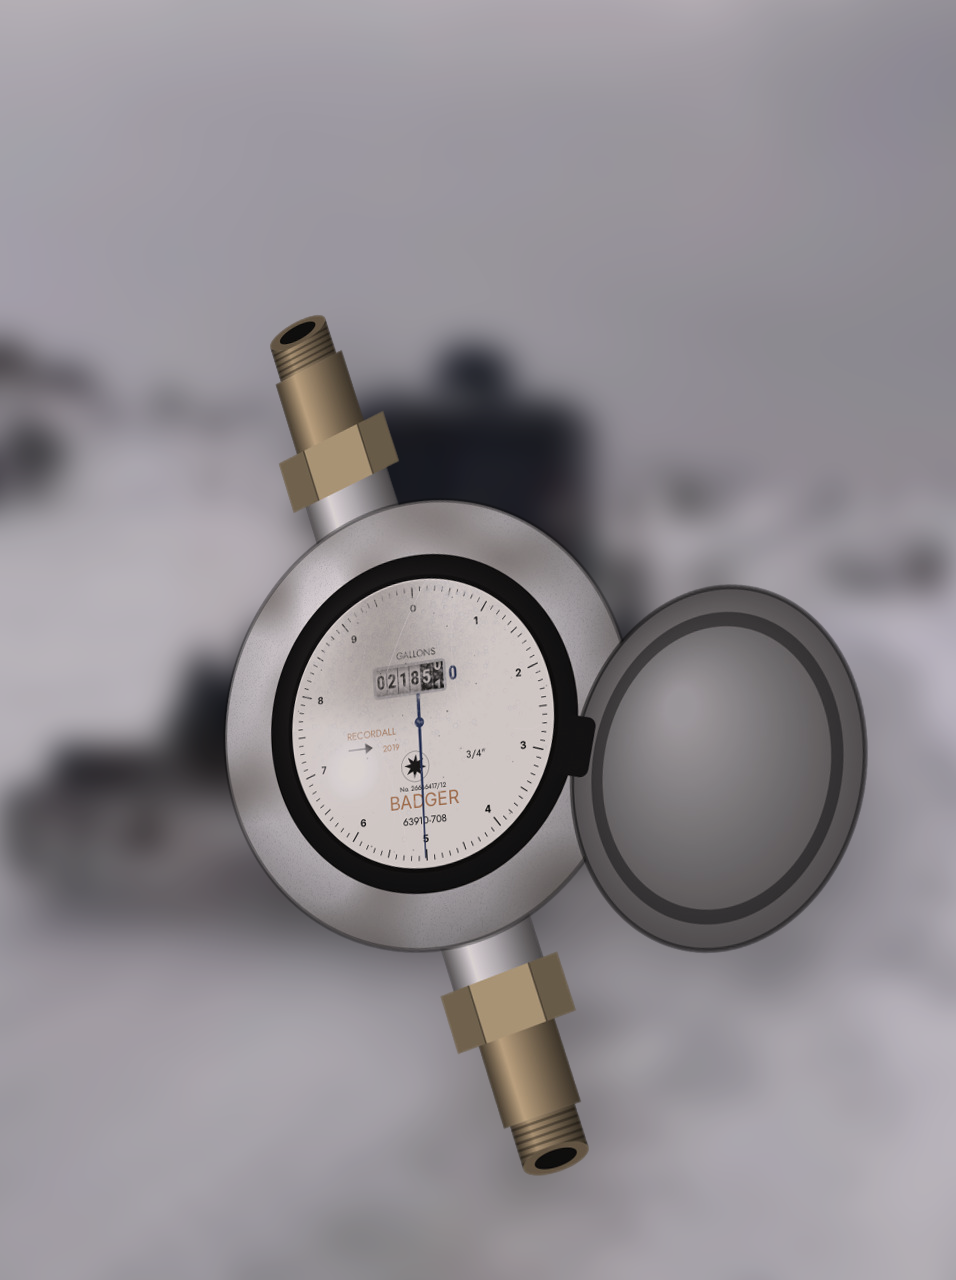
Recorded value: 218505.0 gal
